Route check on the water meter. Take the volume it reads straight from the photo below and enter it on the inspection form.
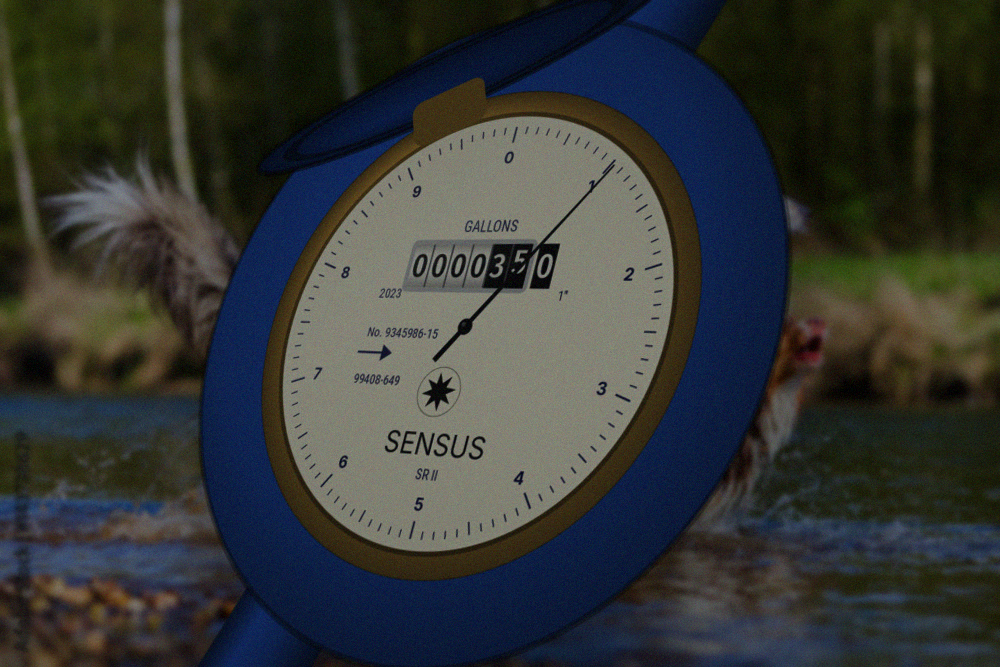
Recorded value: 351.0 gal
